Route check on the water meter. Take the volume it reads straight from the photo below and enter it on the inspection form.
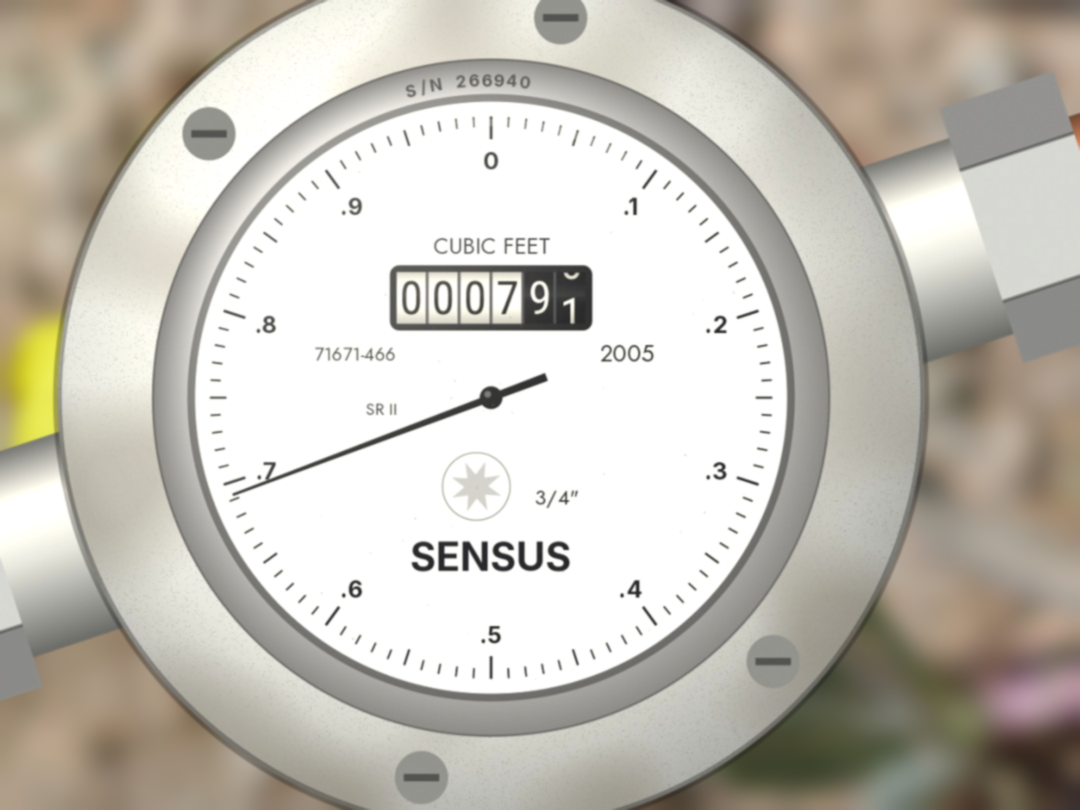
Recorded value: 790.69 ft³
